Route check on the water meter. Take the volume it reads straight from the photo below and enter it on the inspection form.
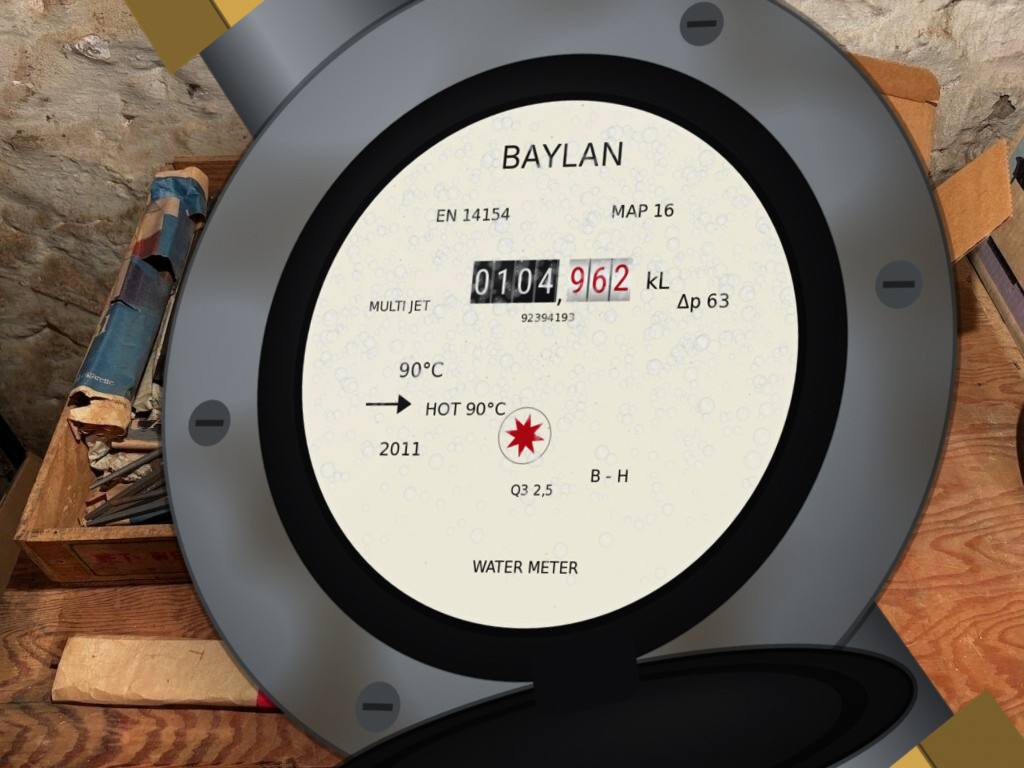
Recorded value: 104.962 kL
